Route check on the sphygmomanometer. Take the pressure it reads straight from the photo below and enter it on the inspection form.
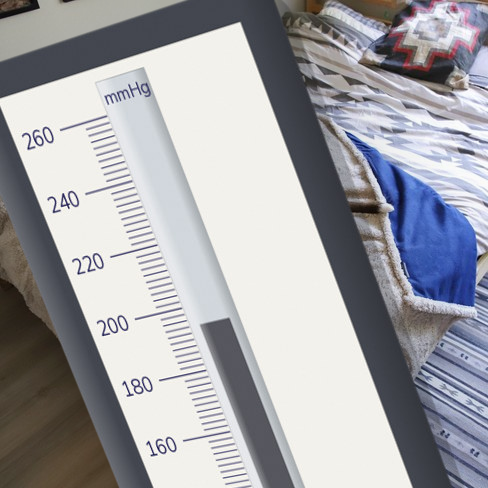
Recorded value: 194 mmHg
